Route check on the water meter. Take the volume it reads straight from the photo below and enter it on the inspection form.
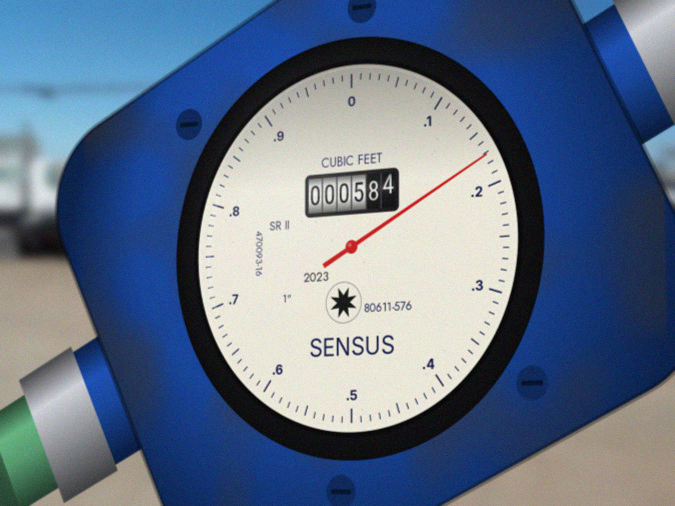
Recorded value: 584.17 ft³
